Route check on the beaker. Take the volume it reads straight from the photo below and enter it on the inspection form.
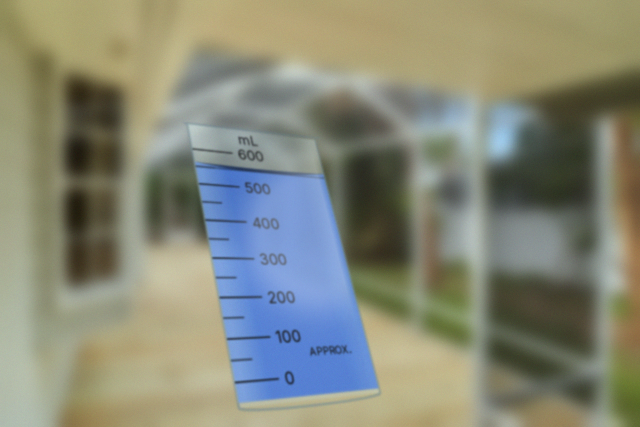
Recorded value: 550 mL
